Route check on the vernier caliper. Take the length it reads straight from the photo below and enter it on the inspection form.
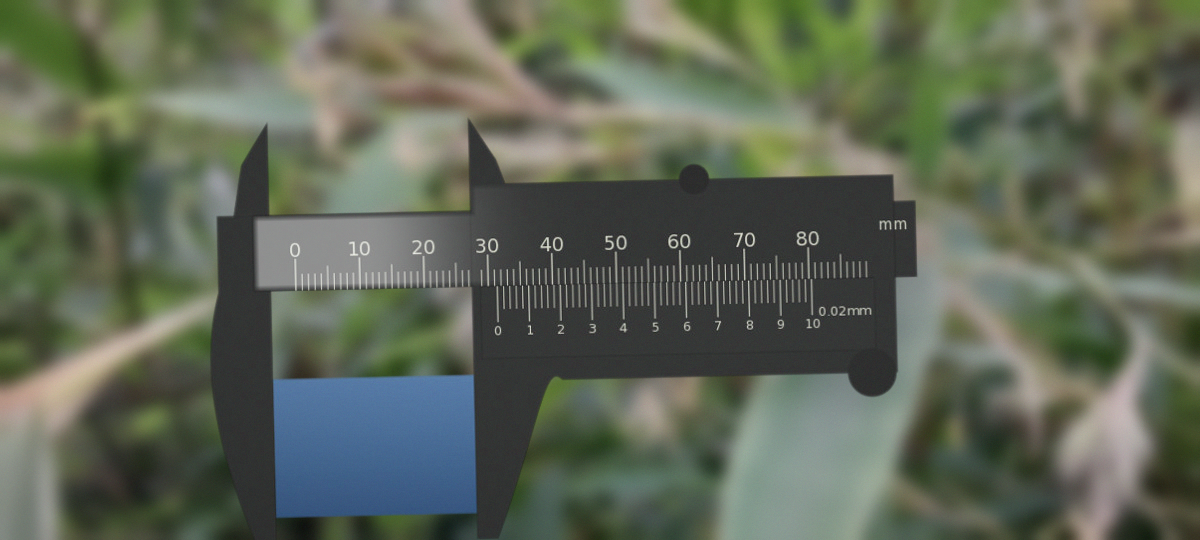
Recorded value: 31.4 mm
